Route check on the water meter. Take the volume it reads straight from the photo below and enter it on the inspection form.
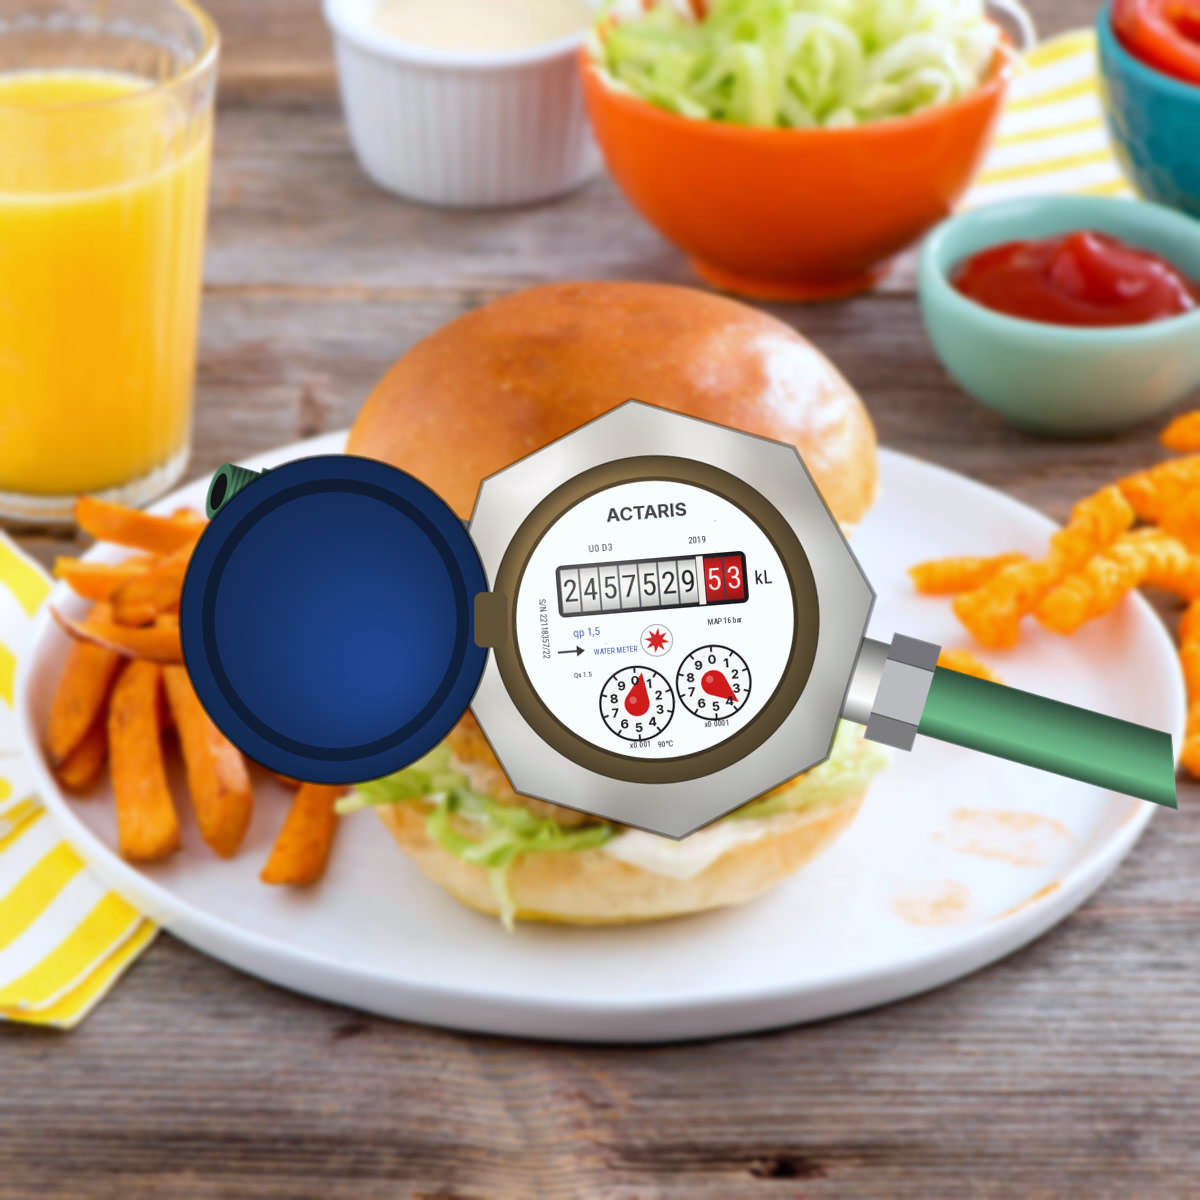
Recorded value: 2457529.5303 kL
